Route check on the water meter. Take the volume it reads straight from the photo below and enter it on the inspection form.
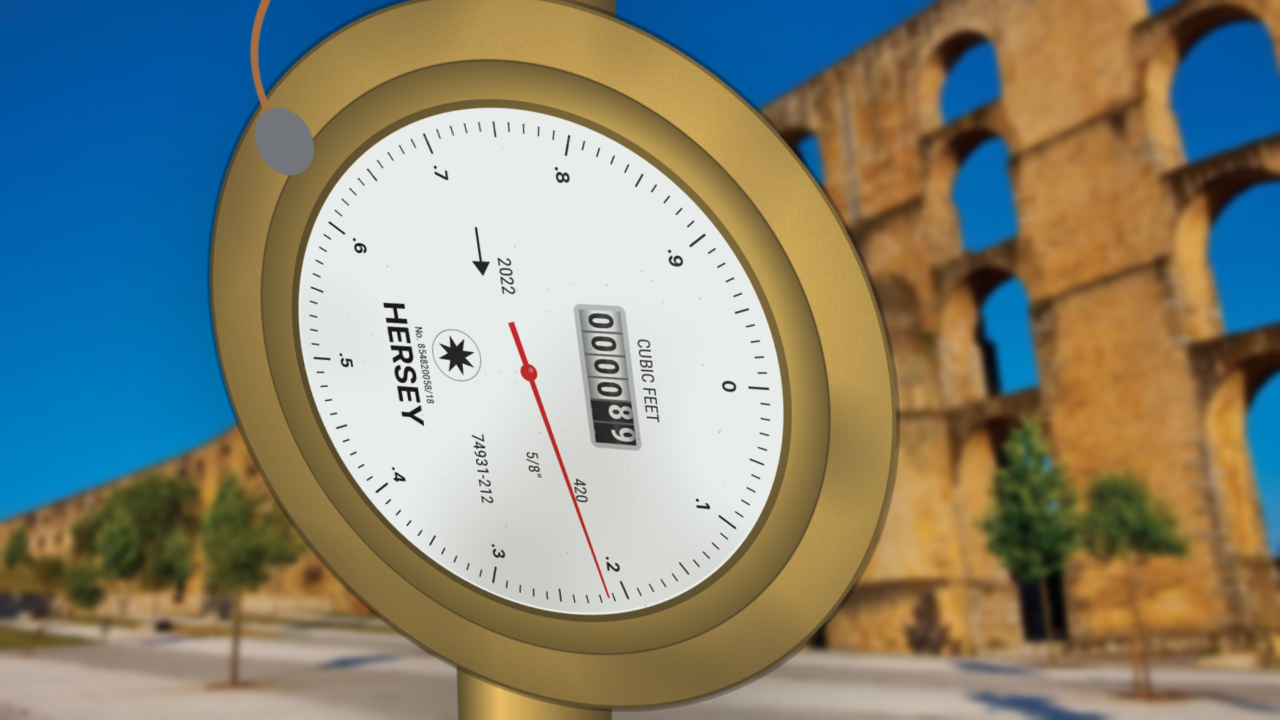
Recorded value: 89.21 ft³
